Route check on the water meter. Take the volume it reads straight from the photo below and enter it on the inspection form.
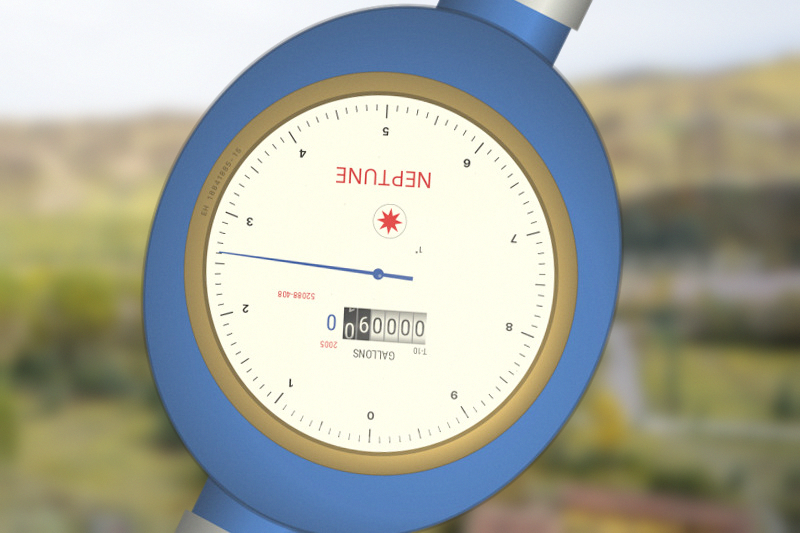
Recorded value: 902.6 gal
